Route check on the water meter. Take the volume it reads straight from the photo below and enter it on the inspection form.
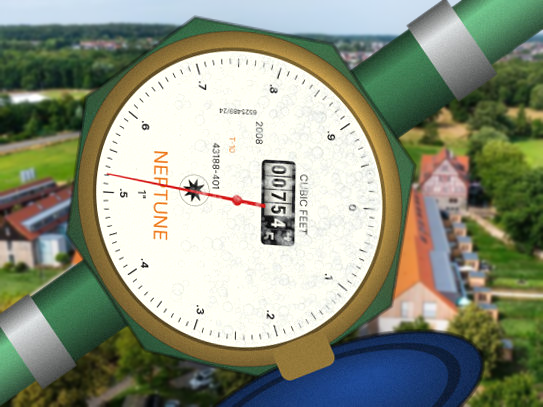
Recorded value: 7544.52 ft³
